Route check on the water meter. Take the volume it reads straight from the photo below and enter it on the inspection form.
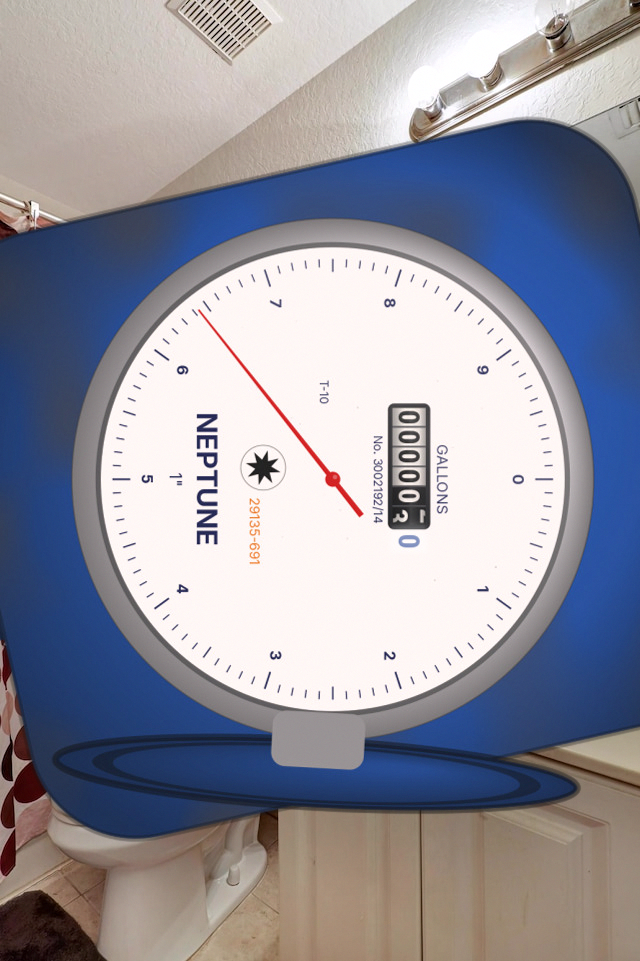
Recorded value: 26.4 gal
